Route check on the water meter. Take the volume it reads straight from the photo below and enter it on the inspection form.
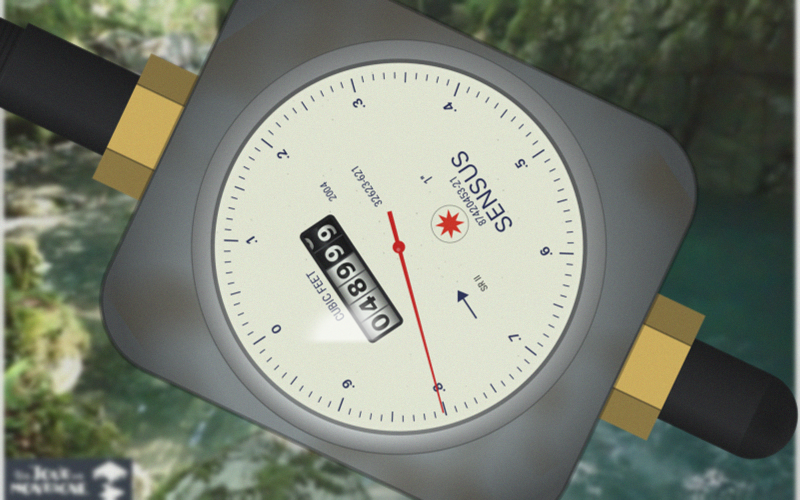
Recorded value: 48998.80 ft³
